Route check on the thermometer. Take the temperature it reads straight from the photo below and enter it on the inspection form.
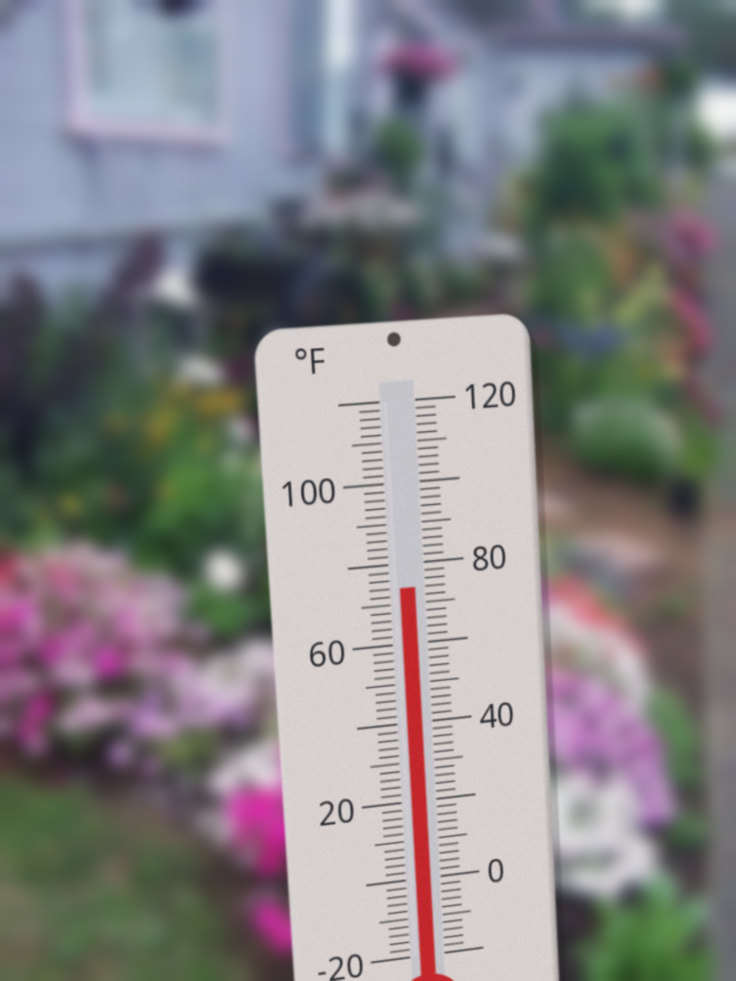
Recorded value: 74 °F
